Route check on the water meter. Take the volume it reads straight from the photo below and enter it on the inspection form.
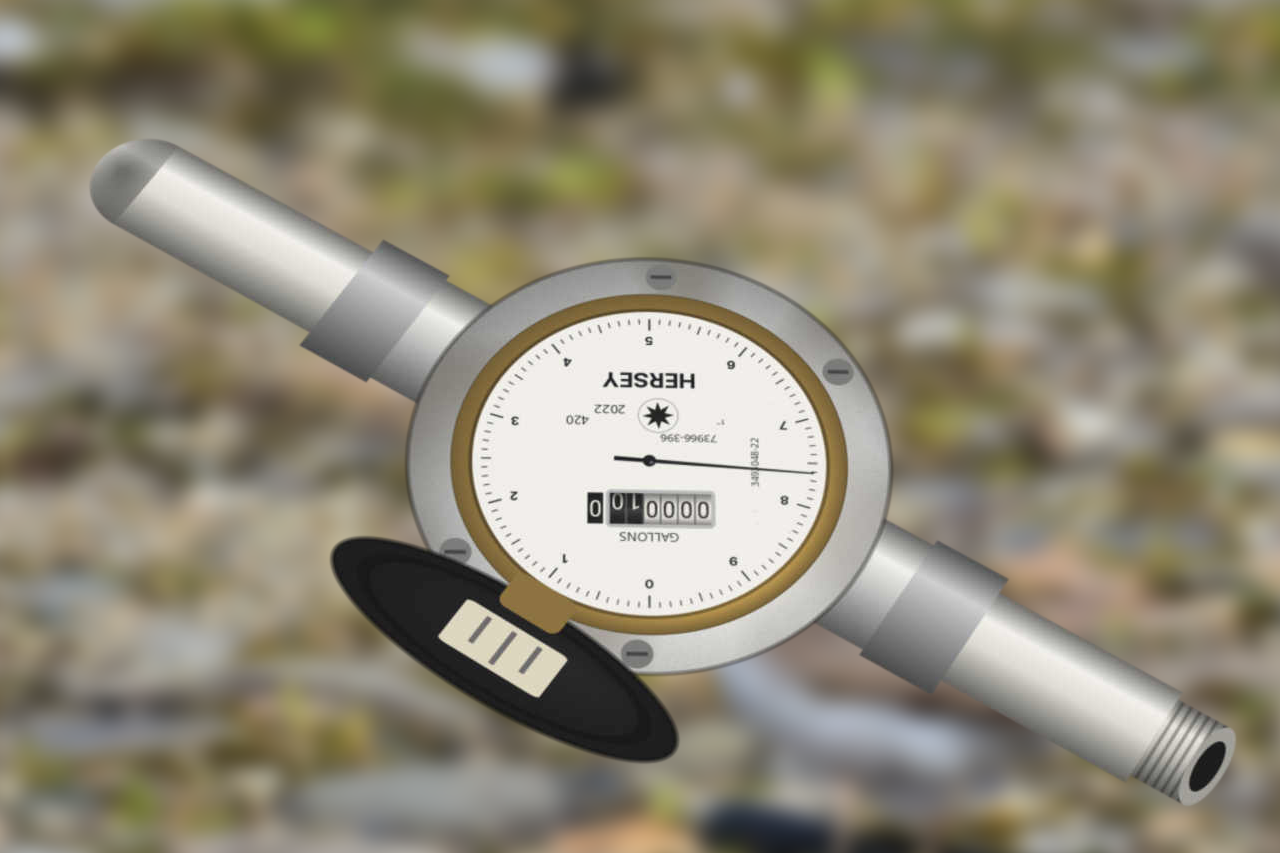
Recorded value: 97.6 gal
